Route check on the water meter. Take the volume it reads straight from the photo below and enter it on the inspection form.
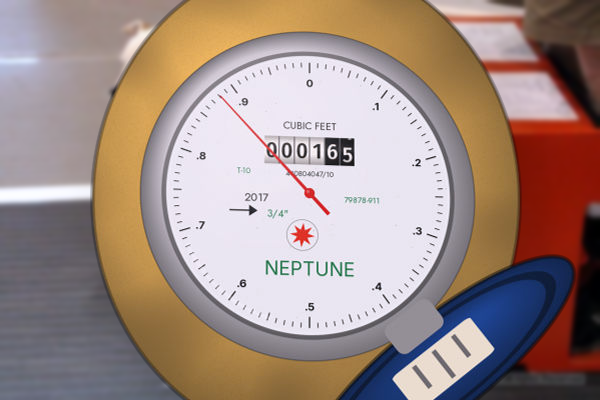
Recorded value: 164.88 ft³
